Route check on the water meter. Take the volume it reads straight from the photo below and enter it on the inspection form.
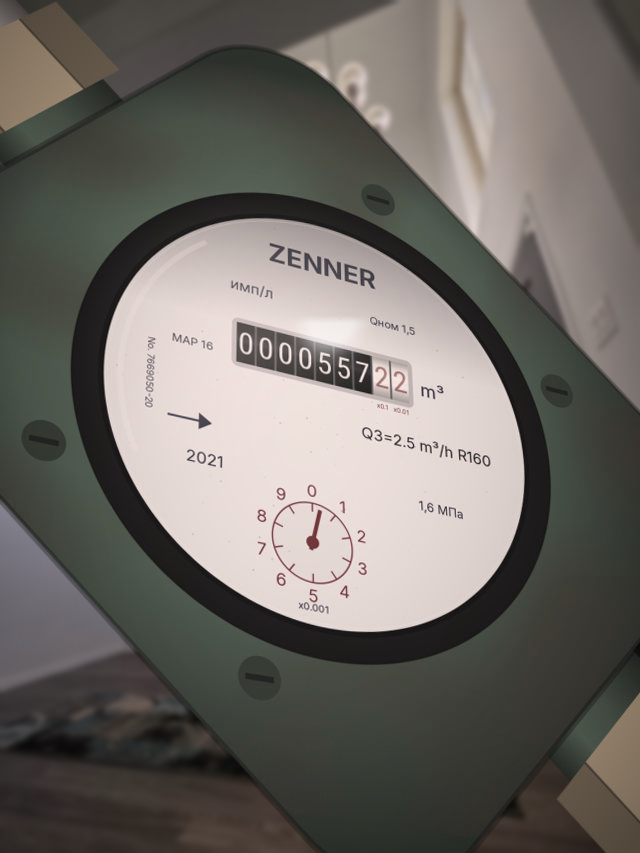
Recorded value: 557.220 m³
